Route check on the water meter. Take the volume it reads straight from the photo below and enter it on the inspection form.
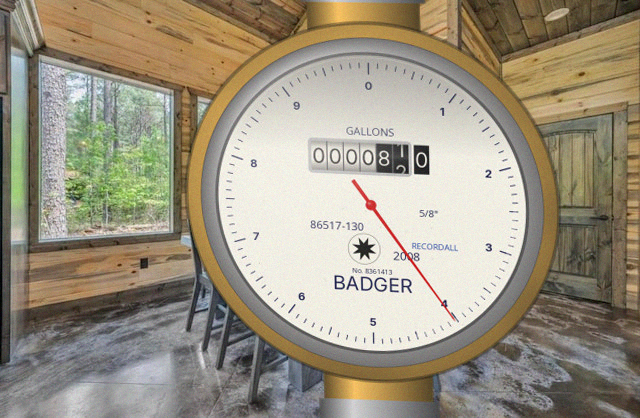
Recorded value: 814.0 gal
